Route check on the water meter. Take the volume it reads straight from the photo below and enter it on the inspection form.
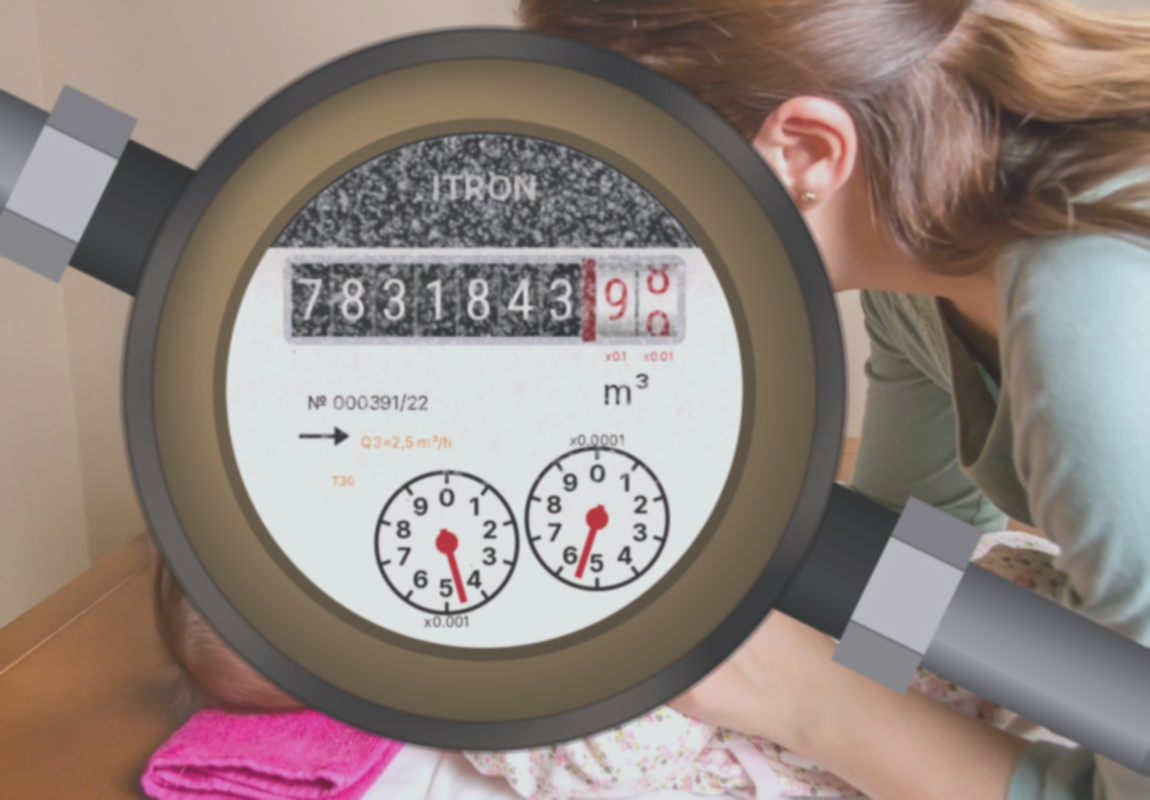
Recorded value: 7831843.9845 m³
